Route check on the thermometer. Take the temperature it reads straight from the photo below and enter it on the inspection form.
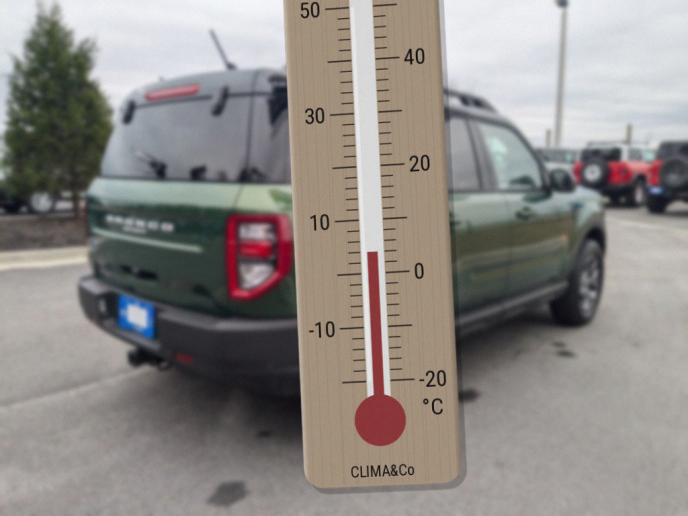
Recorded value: 4 °C
